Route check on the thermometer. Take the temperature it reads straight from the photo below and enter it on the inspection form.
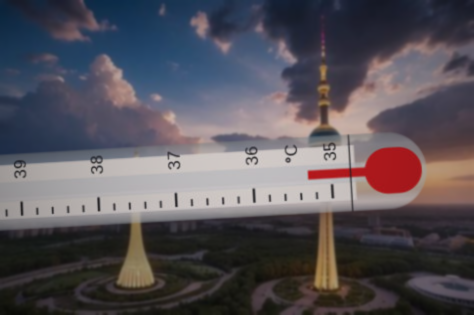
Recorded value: 35.3 °C
